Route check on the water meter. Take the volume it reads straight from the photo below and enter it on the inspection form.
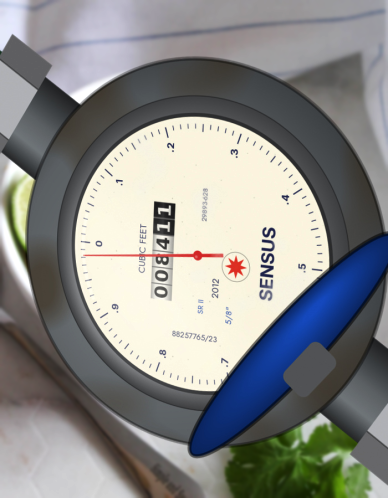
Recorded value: 8410.98 ft³
